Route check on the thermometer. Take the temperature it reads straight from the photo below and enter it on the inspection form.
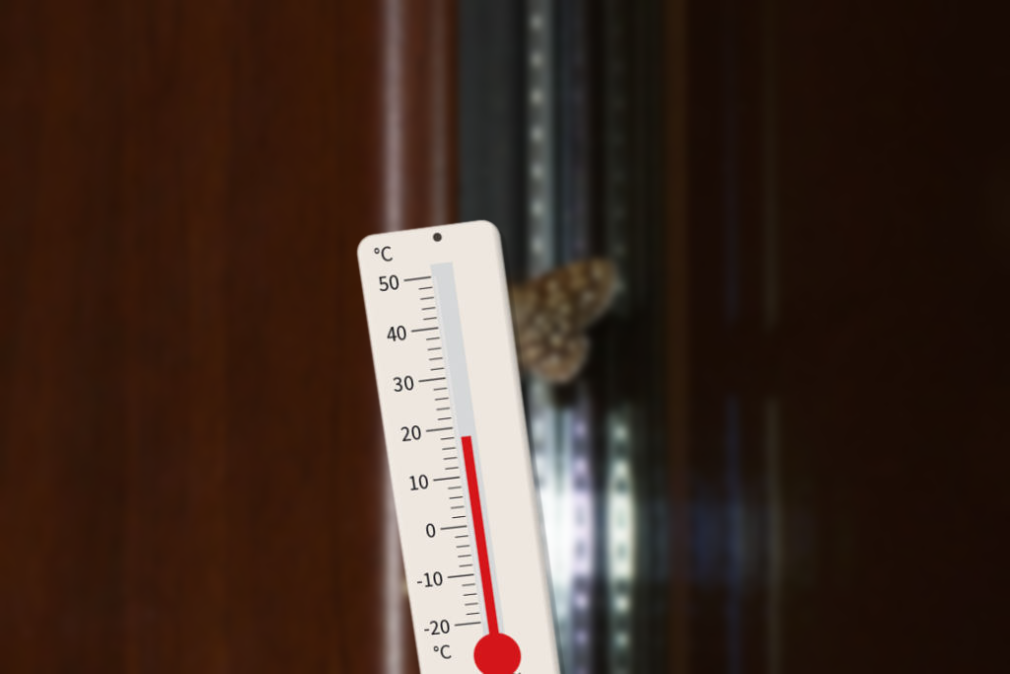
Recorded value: 18 °C
